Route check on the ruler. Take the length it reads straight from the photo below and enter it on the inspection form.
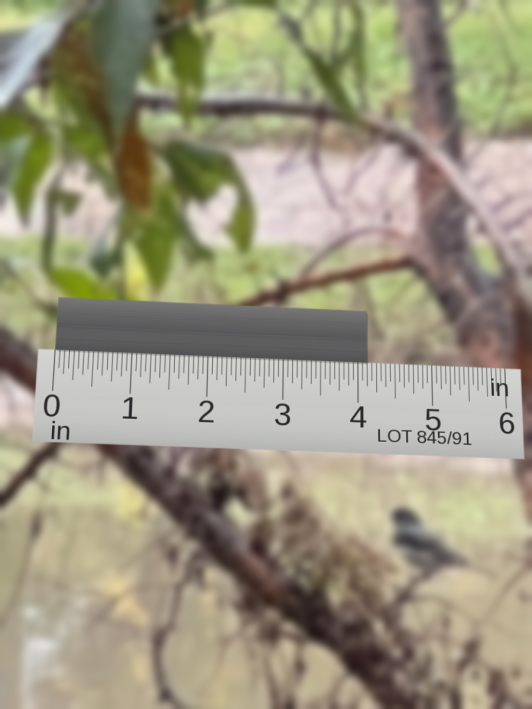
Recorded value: 4.125 in
